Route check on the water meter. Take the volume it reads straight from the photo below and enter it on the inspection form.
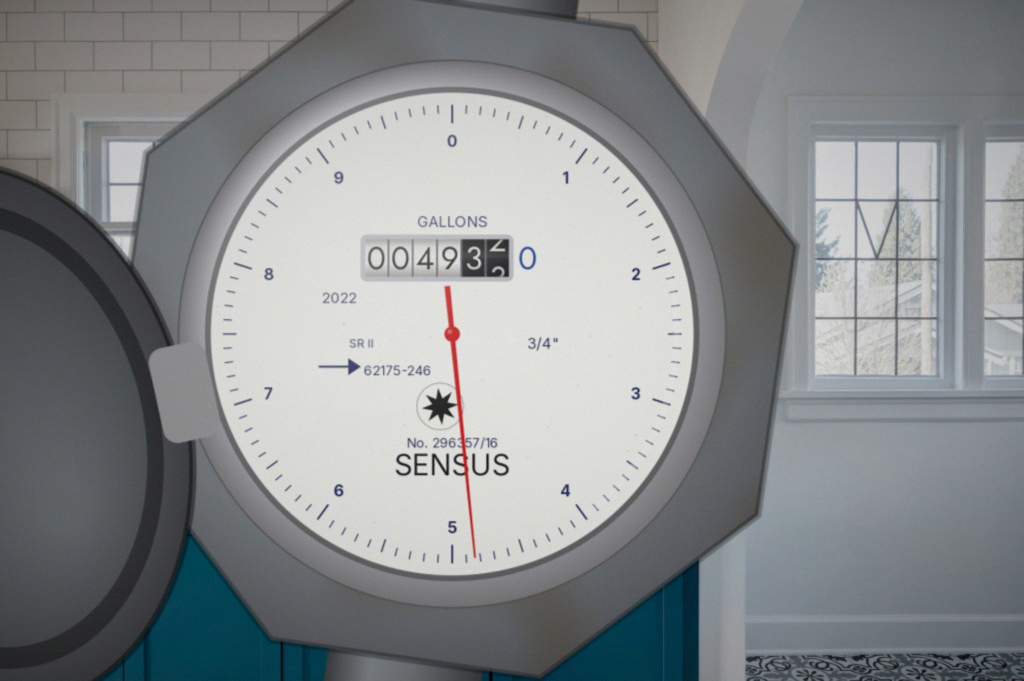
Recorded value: 49324.8 gal
